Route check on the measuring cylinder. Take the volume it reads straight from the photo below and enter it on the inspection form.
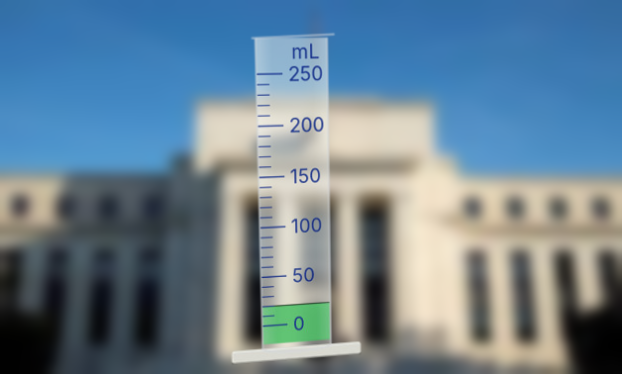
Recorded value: 20 mL
